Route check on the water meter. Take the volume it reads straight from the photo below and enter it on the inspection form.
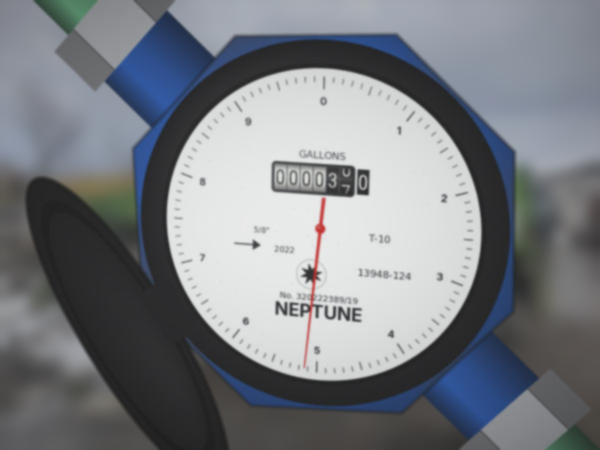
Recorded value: 365.1 gal
